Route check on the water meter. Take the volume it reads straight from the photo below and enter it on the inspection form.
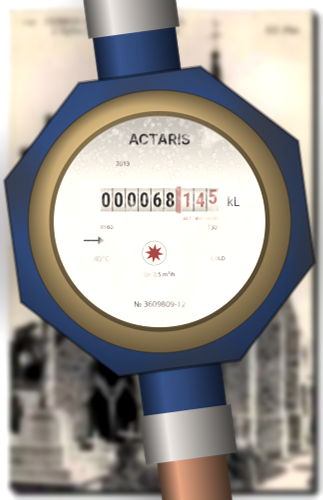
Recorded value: 68.145 kL
